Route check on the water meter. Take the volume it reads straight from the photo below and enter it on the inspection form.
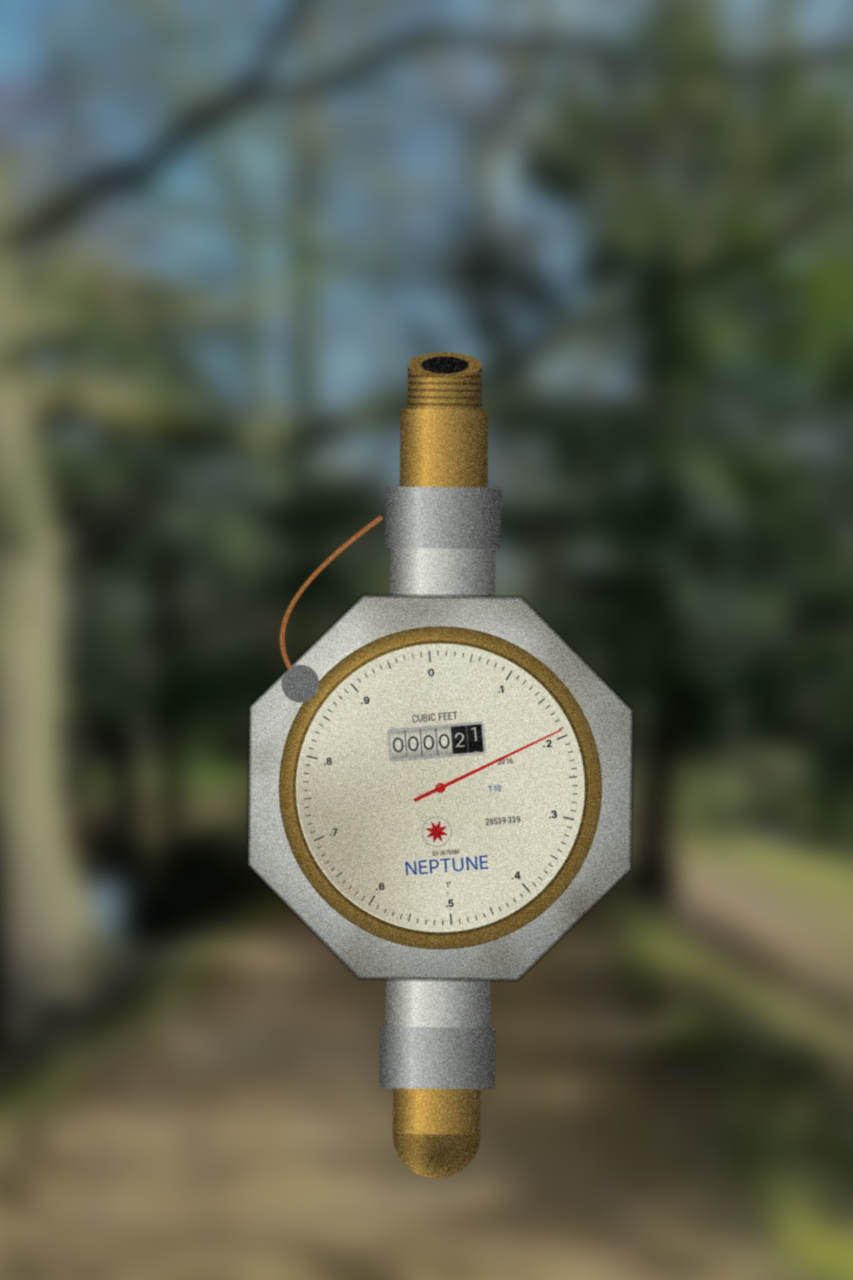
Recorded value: 21.19 ft³
